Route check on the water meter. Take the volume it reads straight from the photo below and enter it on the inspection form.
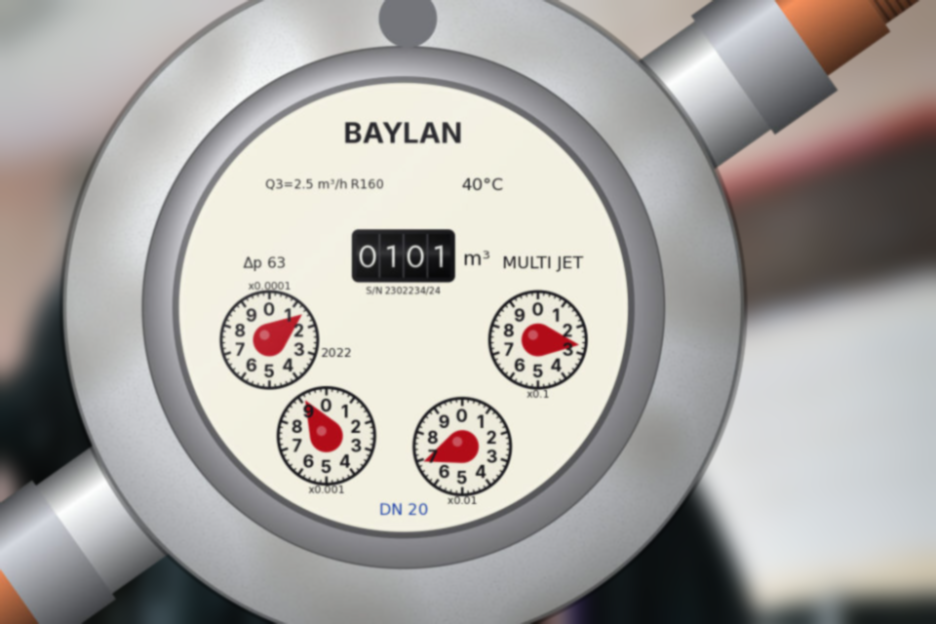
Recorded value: 101.2691 m³
